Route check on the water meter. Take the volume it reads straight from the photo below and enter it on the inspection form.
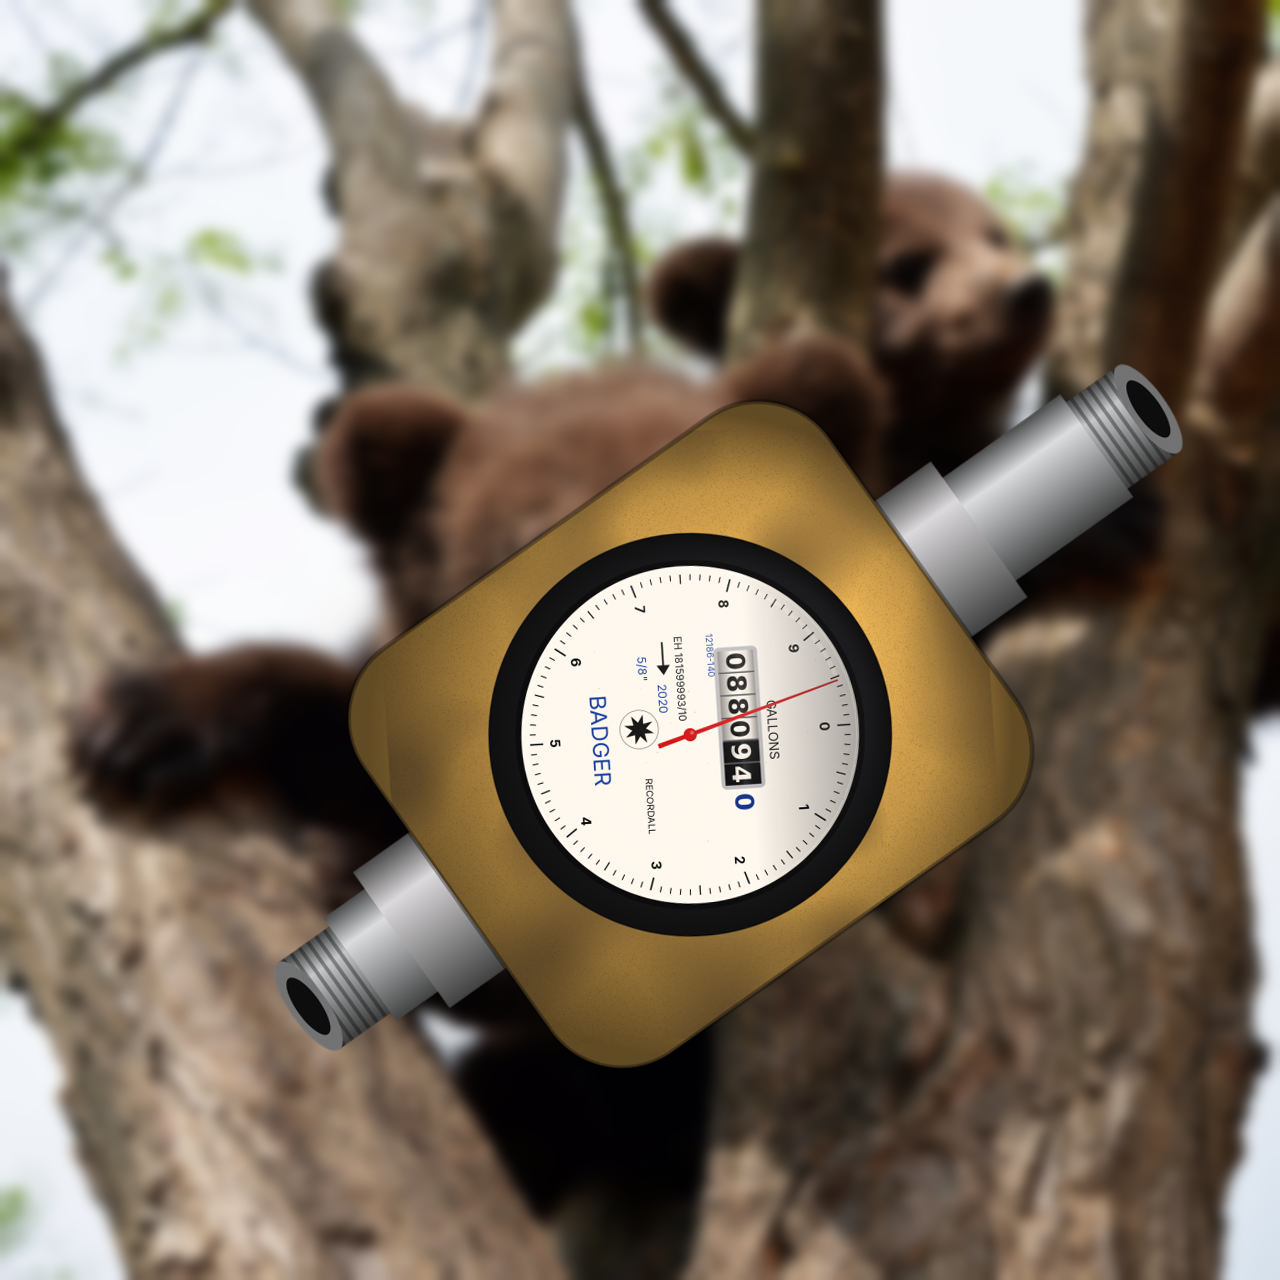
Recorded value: 880939.5 gal
